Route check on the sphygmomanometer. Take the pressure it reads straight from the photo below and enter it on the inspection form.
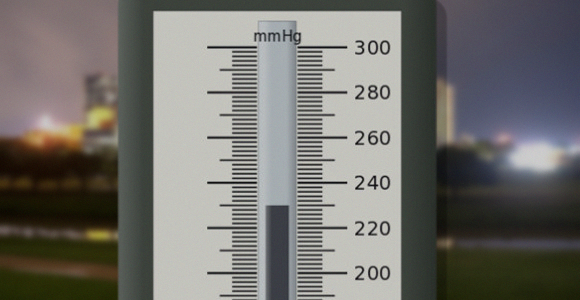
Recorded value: 230 mmHg
